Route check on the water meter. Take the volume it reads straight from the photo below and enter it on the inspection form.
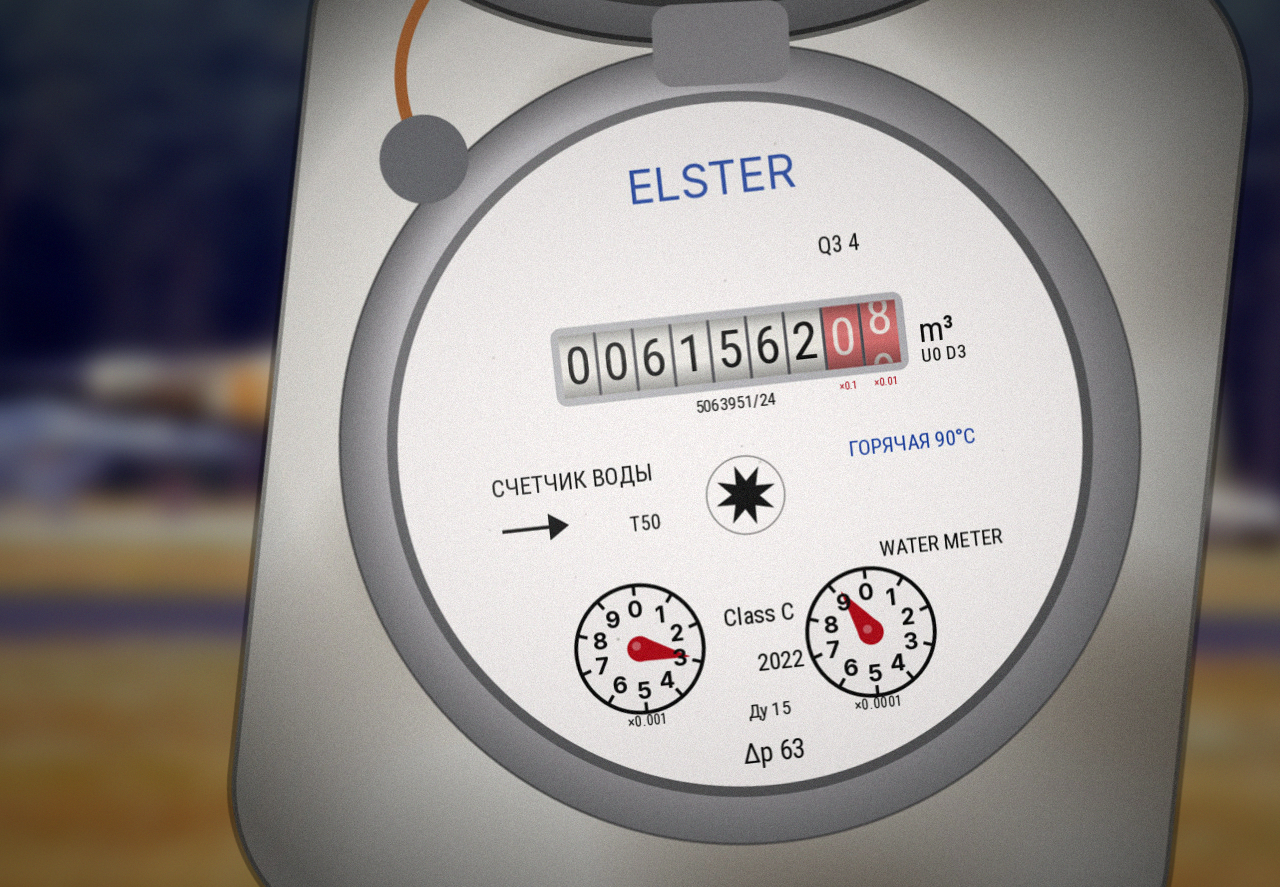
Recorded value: 61562.0829 m³
